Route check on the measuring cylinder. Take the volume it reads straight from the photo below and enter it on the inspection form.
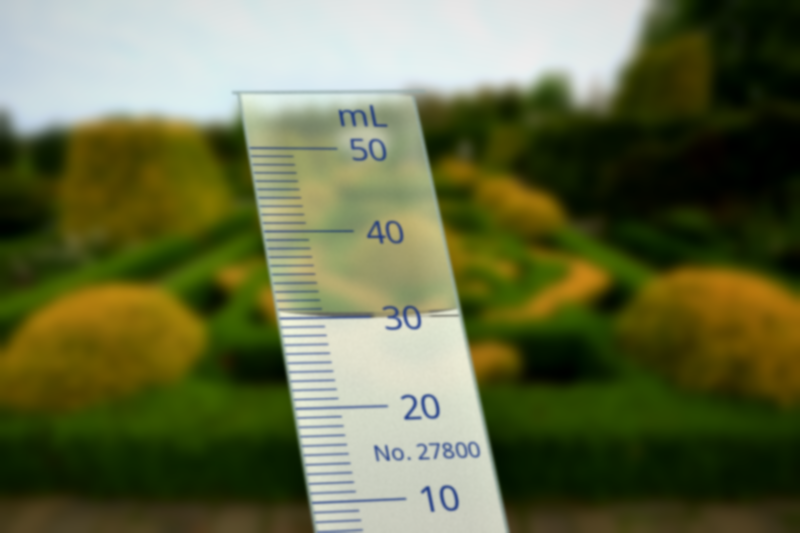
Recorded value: 30 mL
